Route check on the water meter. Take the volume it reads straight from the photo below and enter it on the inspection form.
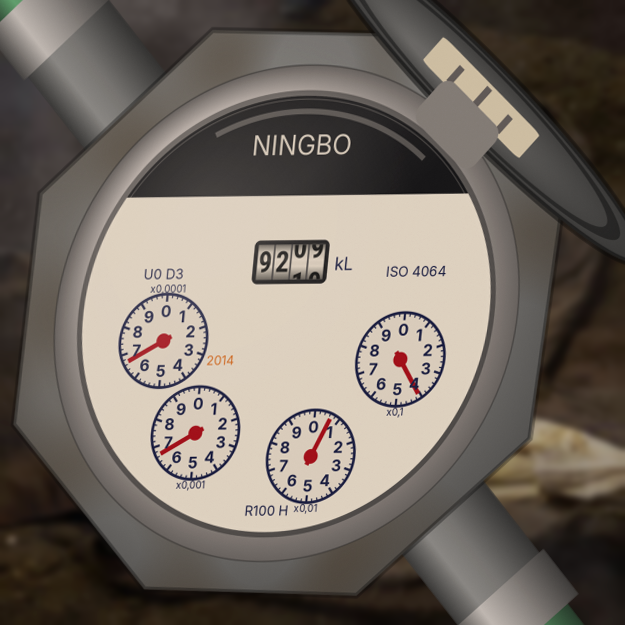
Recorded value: 9209.4066 kL
